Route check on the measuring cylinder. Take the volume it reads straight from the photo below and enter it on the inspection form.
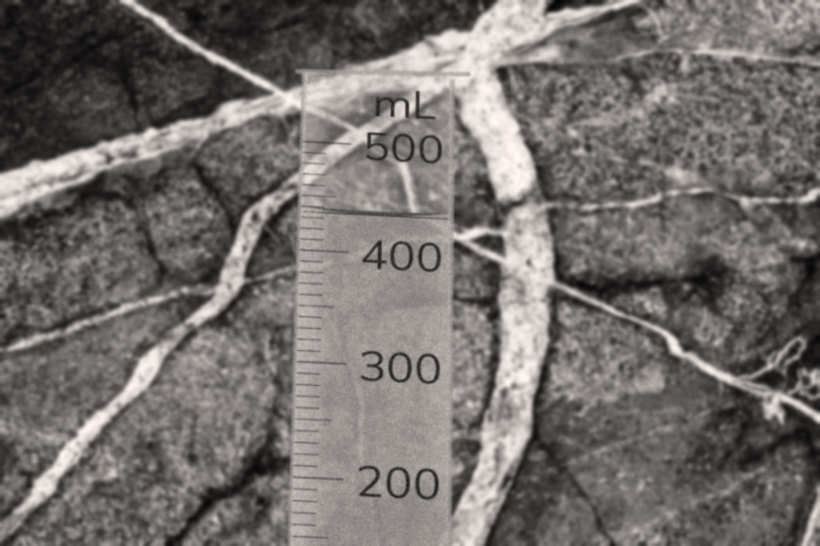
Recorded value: 435 mL
